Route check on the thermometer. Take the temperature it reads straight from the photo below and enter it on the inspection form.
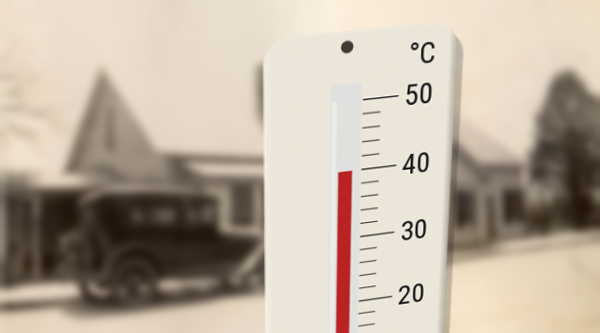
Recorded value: 40 °C
